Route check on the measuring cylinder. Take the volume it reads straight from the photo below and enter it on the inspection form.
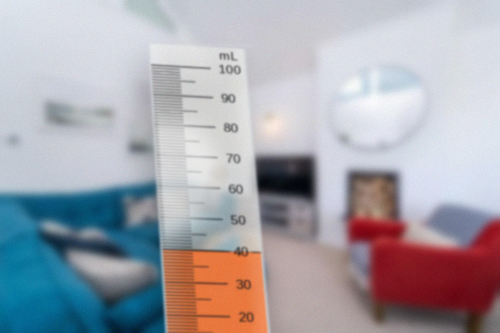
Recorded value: 40 mL
